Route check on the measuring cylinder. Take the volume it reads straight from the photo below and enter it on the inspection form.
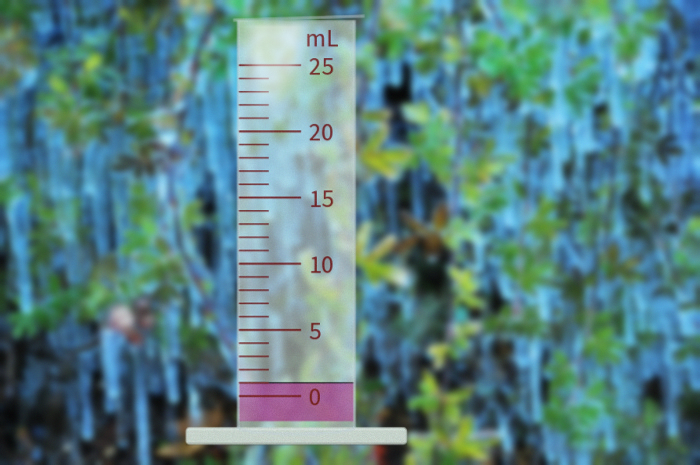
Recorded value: 1 mL
